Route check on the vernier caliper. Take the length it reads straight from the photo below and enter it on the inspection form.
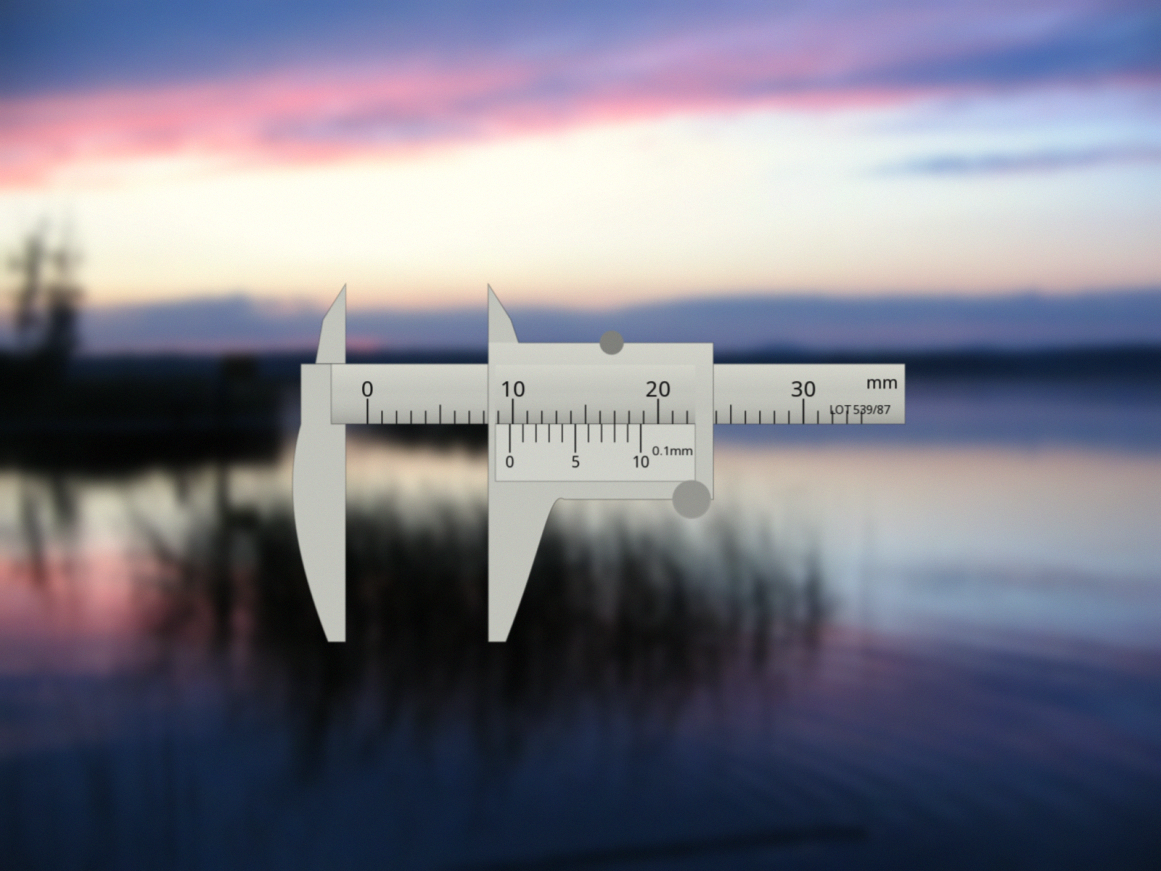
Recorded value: 9.8 mm
